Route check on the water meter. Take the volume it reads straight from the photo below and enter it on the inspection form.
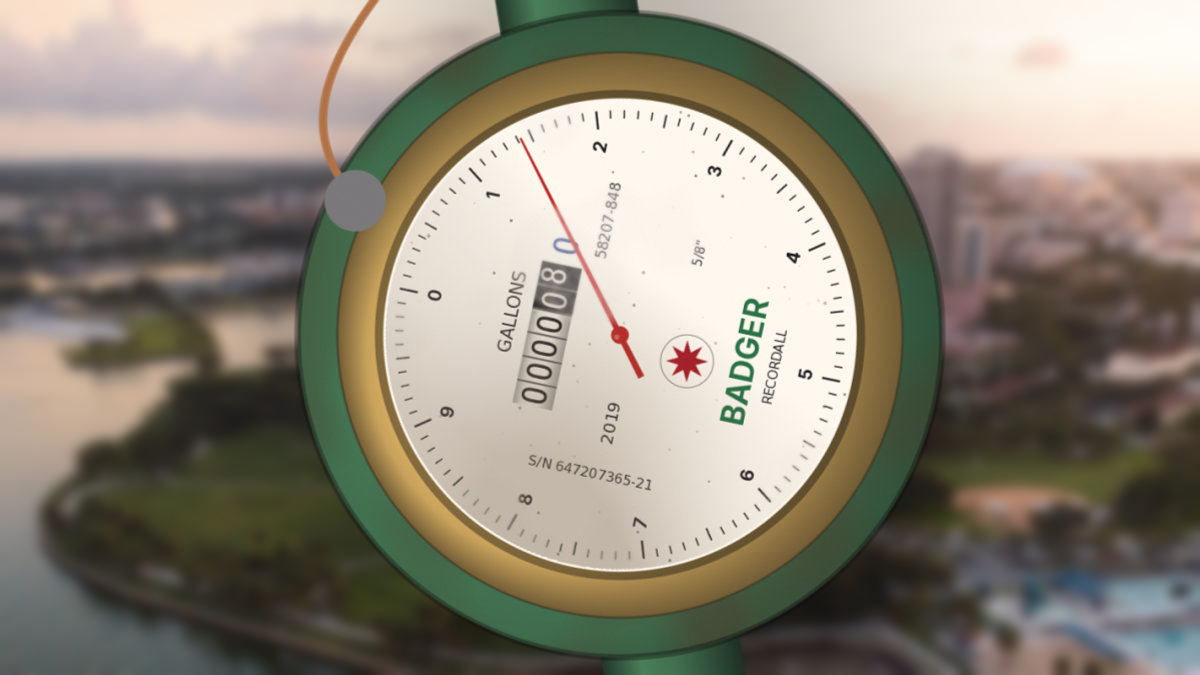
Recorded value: 81.4 gal
